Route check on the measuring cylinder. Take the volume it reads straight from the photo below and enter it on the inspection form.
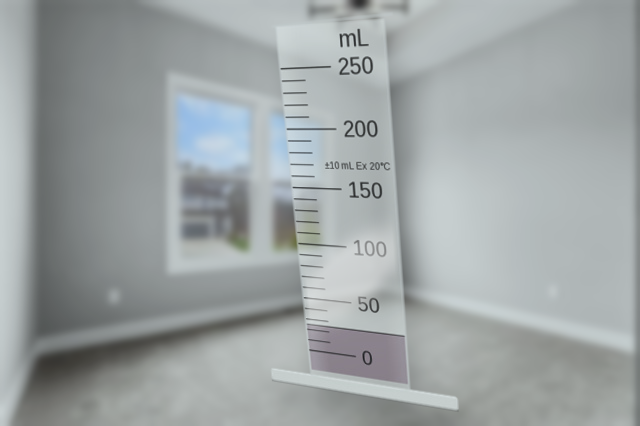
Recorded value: 25 mL
